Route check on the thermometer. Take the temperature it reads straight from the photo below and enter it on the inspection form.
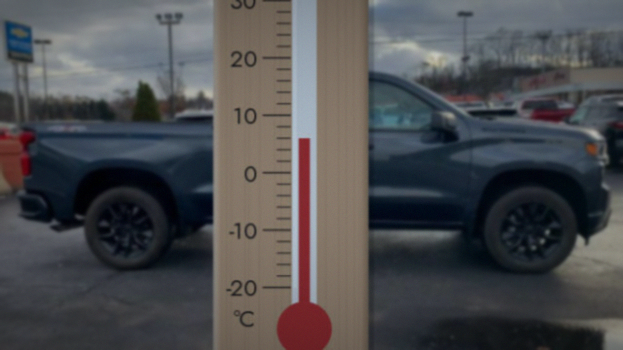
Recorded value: 6 °C
